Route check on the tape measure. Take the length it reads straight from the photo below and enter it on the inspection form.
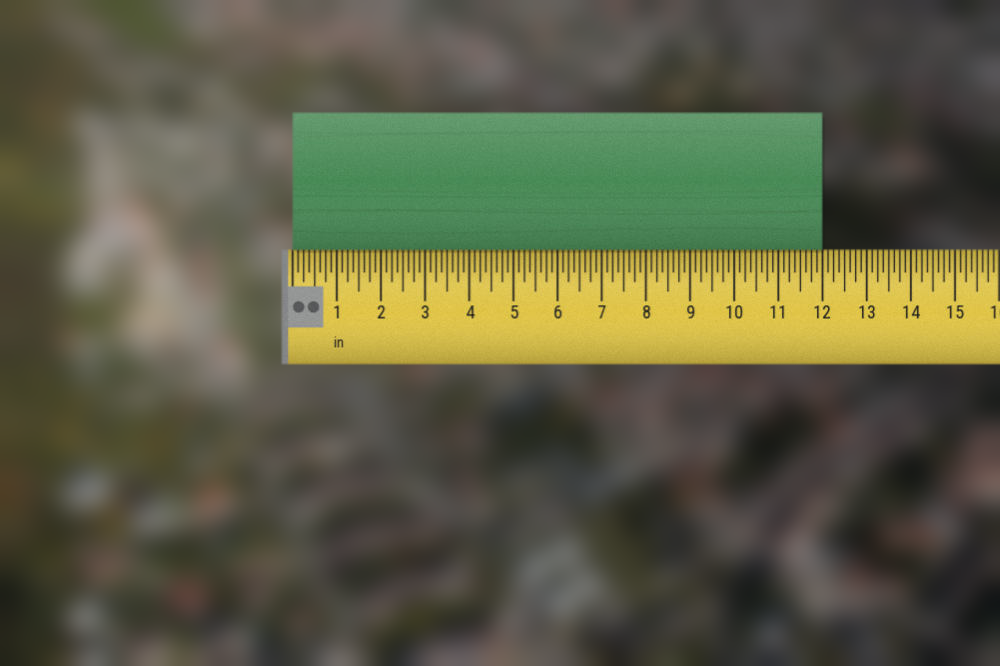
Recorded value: 12 in
